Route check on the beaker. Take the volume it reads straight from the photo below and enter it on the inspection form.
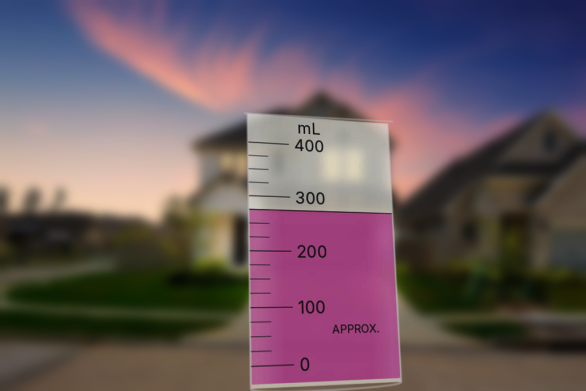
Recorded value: 275 mL
